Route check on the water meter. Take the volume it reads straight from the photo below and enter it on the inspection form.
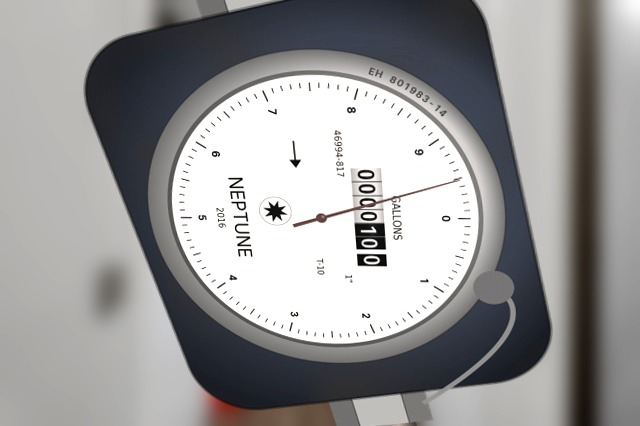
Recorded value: 99.5 gal
